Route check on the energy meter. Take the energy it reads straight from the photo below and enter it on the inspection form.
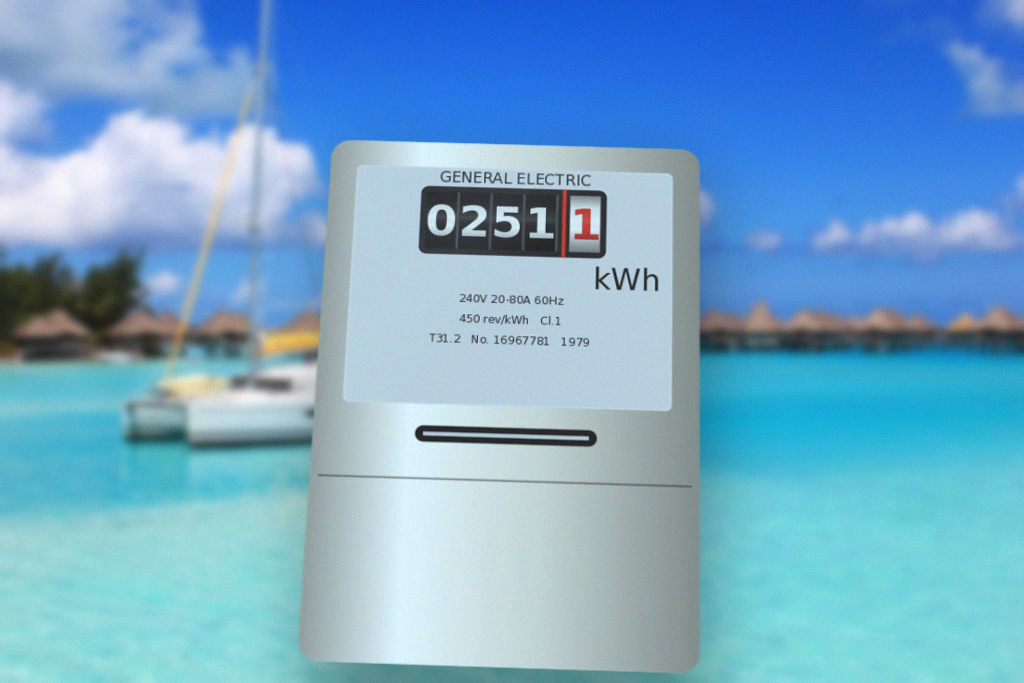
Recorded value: 251.1 kWh
